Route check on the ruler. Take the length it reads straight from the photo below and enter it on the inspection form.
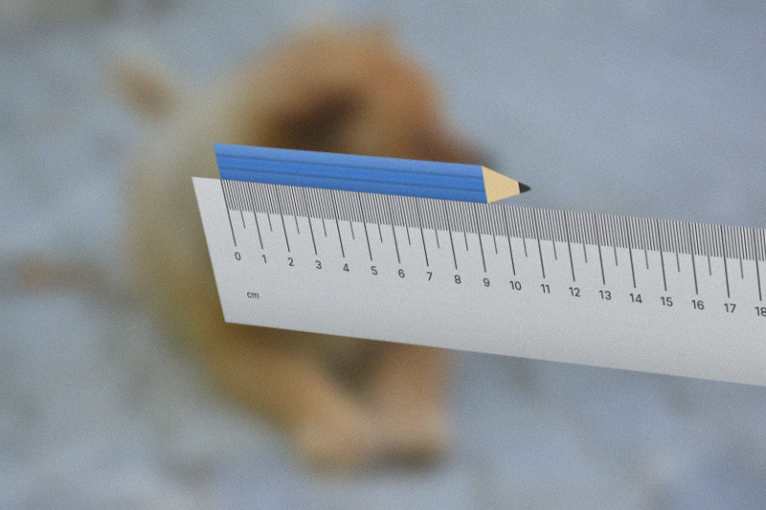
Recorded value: 11 cm
